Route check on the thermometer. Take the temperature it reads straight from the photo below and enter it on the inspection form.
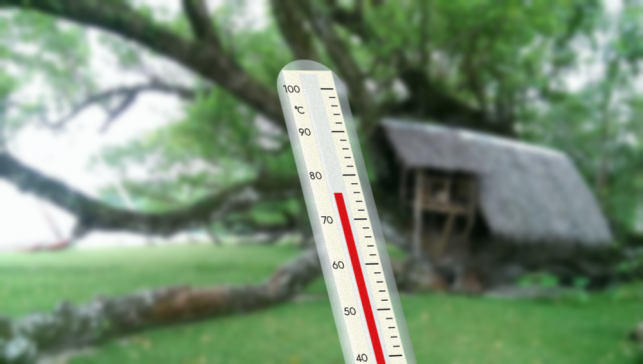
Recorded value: 76 °C
